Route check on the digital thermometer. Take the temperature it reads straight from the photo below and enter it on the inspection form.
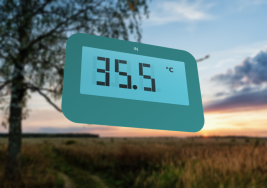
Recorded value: 35.5 °C
